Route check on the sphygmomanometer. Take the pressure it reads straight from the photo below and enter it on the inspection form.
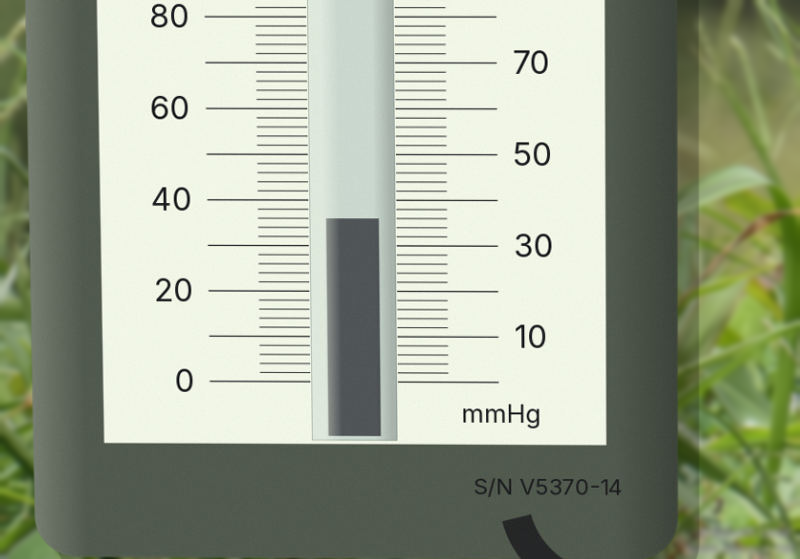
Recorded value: 36 mmHg
